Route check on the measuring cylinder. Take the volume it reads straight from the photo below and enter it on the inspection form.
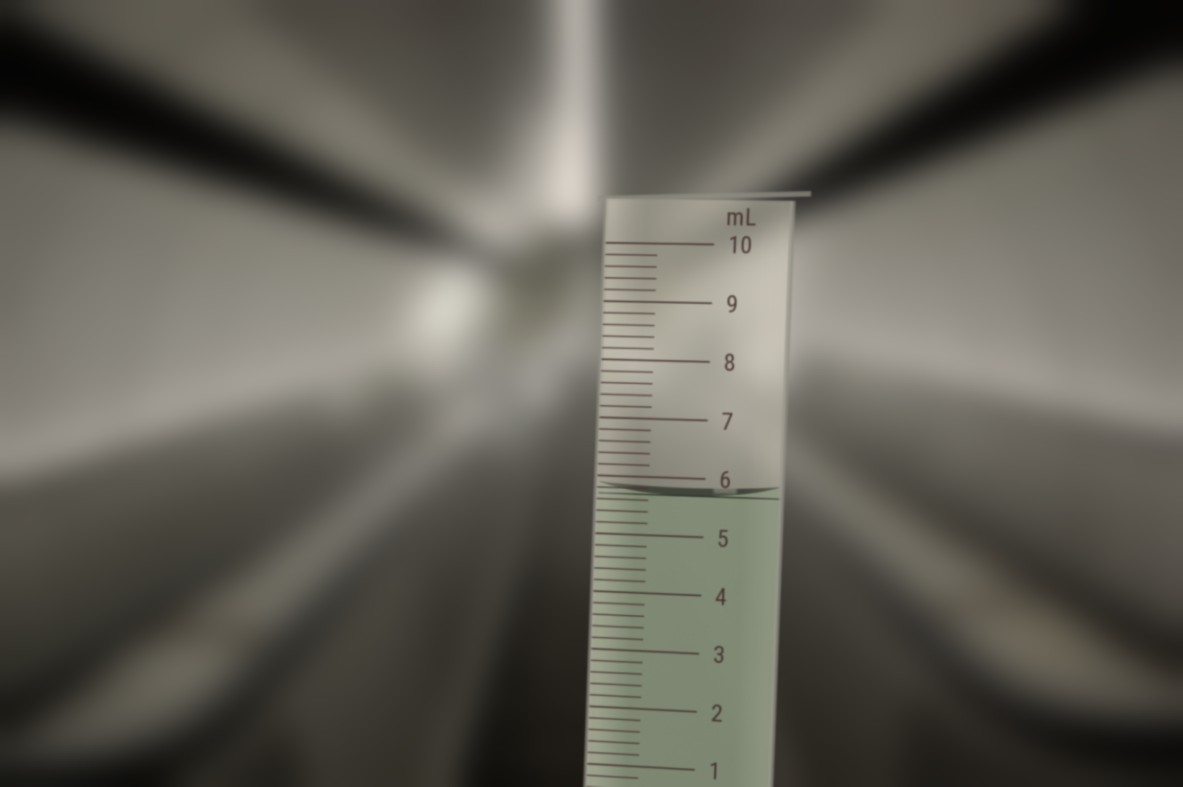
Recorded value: 5.7 mL
